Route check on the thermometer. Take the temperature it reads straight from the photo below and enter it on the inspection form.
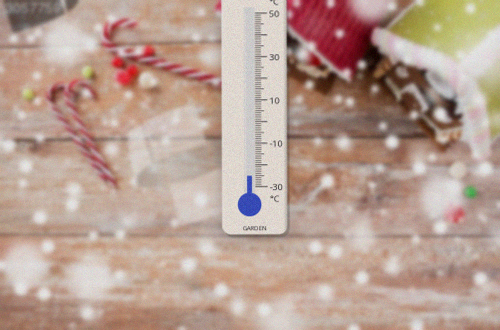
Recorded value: -25 °C
